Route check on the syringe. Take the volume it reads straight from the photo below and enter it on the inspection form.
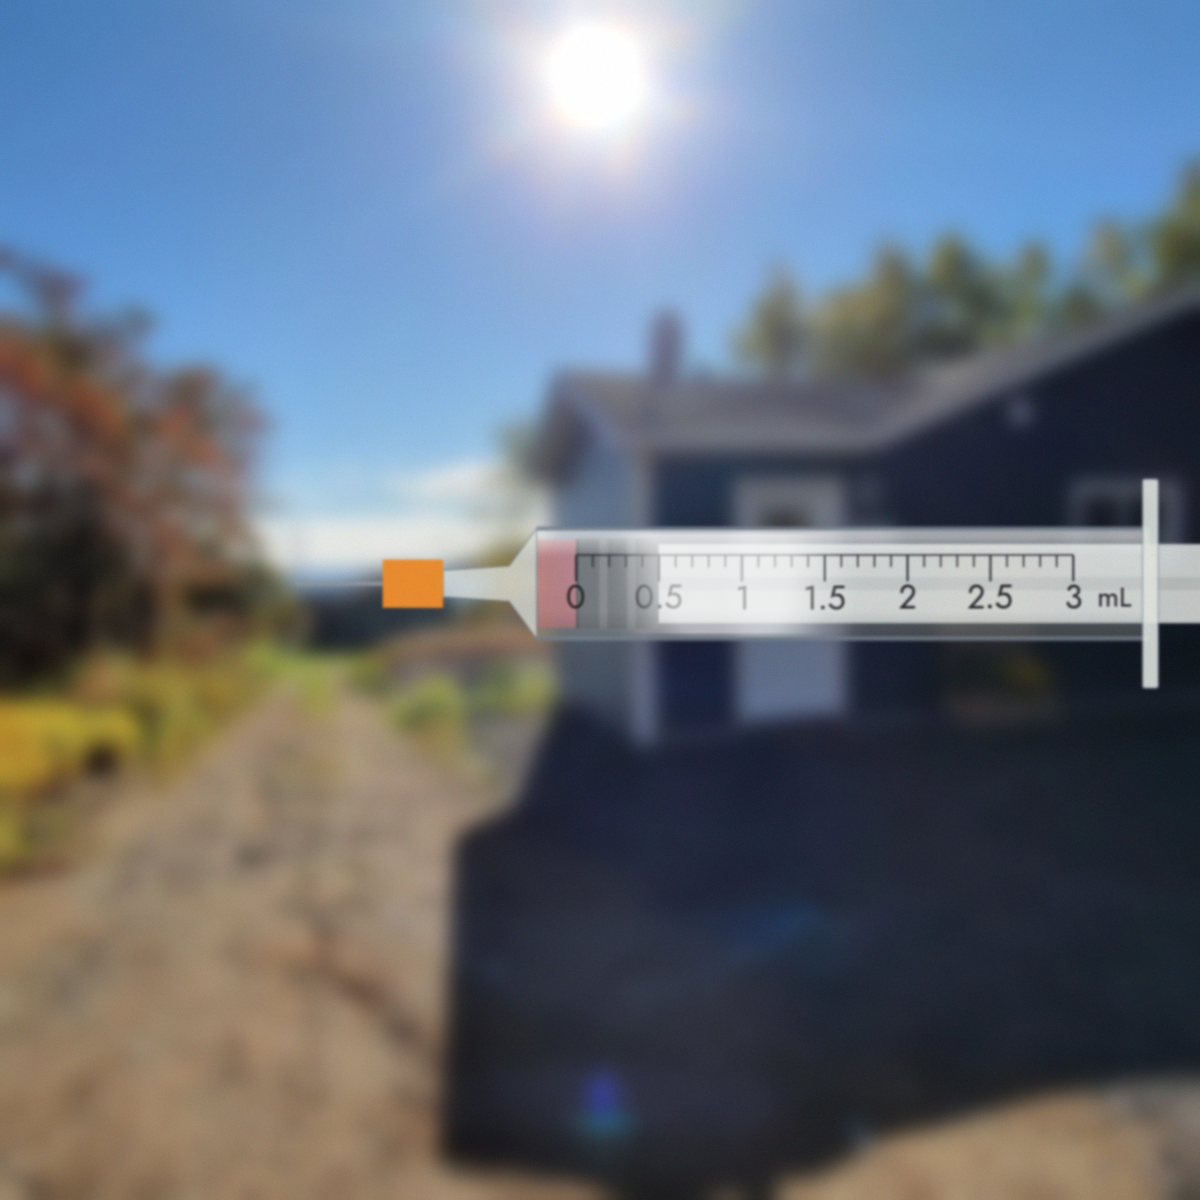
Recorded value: 0 mL
